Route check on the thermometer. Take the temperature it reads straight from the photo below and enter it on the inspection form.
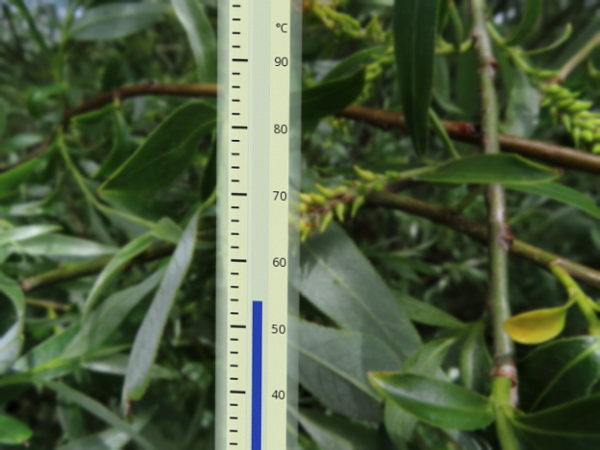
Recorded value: 54 °C
